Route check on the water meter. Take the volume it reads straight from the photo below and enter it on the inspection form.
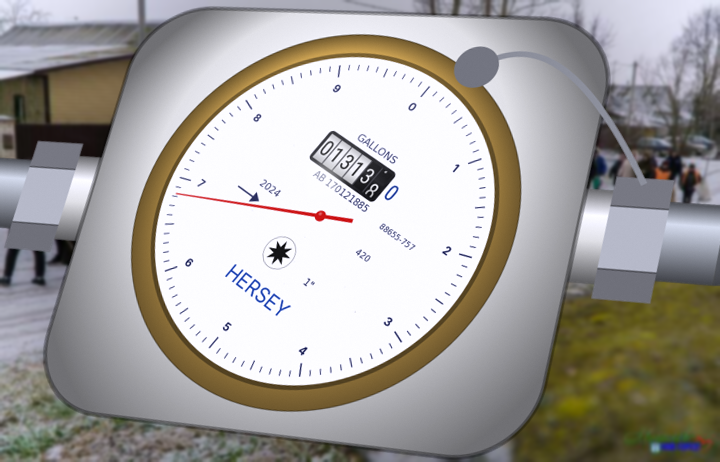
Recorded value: 131376.8 gal
